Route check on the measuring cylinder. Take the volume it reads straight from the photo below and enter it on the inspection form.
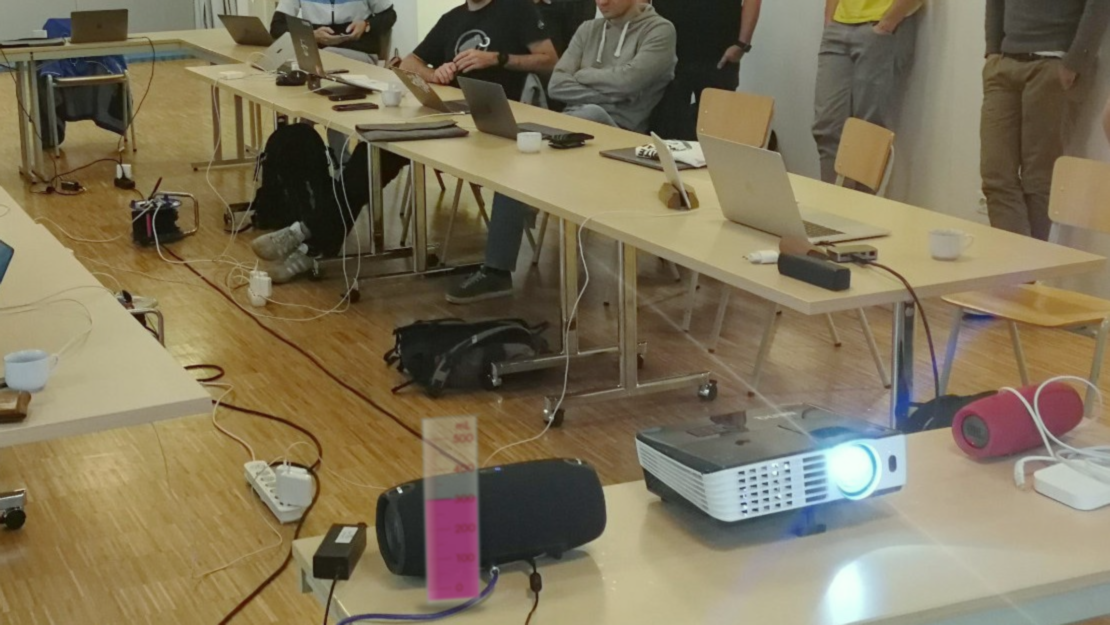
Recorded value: 300 mL
